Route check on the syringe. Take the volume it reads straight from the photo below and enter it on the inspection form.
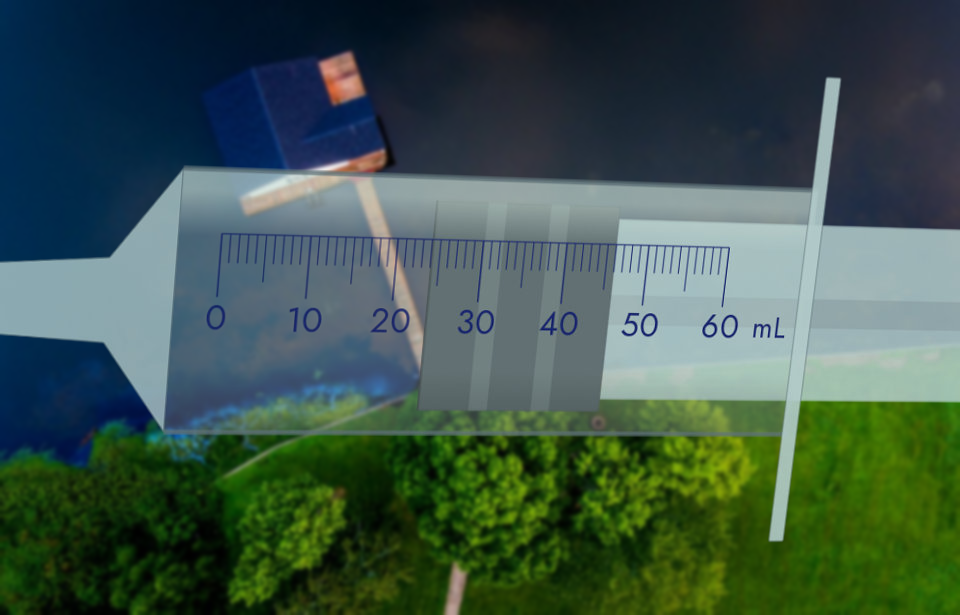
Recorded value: 24 mL
